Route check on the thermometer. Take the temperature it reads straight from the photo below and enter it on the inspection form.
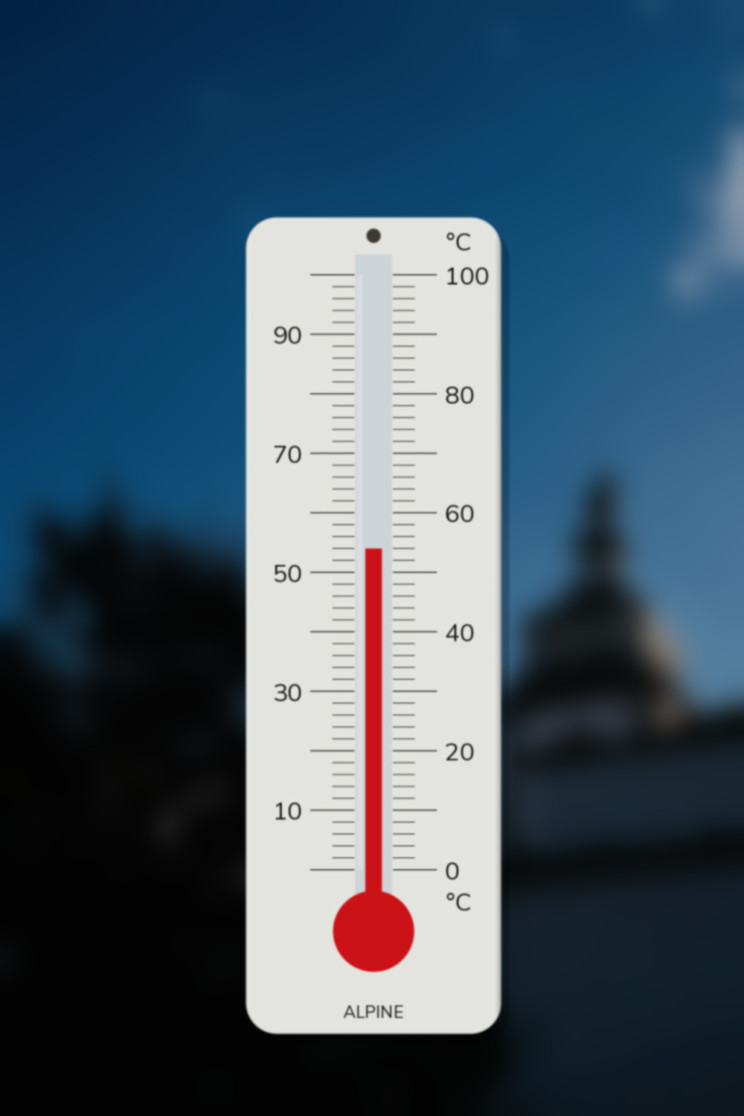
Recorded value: 54 °C
